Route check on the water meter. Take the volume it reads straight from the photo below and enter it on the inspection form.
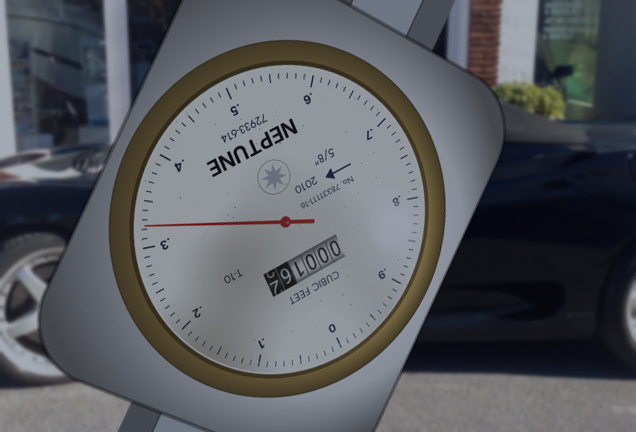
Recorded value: 162.32 ft³
